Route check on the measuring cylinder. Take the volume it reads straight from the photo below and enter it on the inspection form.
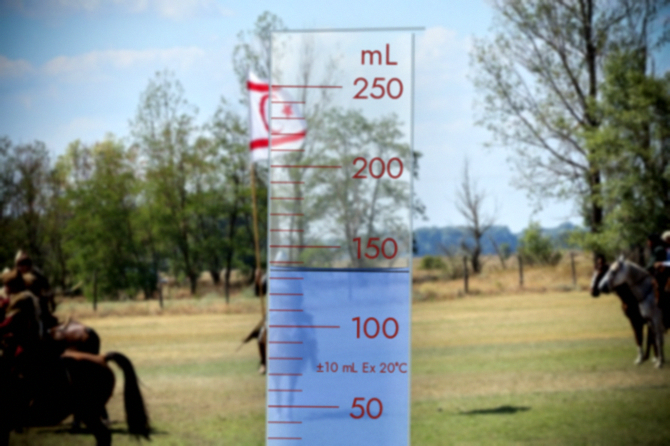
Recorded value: 135 mL
